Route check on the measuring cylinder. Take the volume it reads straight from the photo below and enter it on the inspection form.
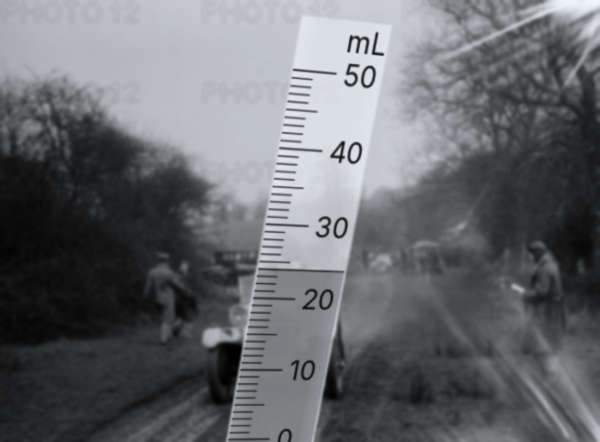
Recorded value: 24 mL
